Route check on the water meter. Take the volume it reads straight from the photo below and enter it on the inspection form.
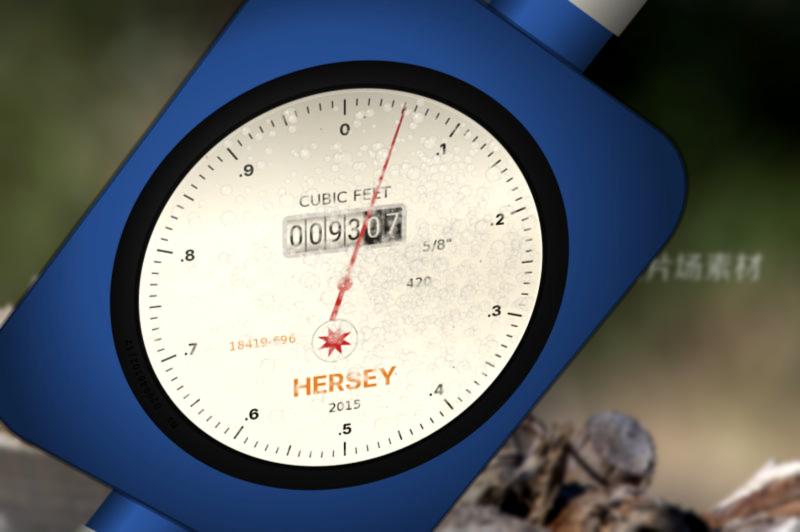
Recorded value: 9307.05 ft³
